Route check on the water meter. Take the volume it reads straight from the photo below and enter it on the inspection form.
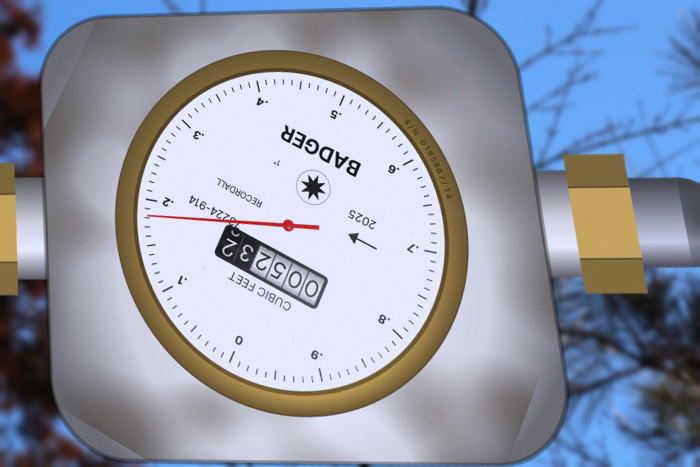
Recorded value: 5232.18 ft³
